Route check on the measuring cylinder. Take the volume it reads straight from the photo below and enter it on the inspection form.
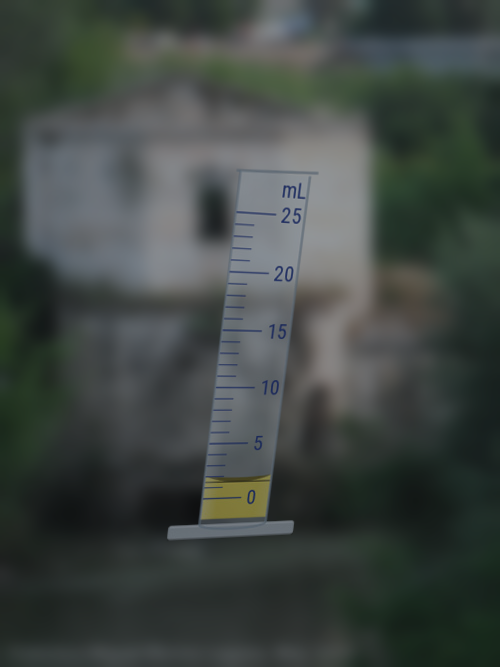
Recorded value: 1.5 mL
